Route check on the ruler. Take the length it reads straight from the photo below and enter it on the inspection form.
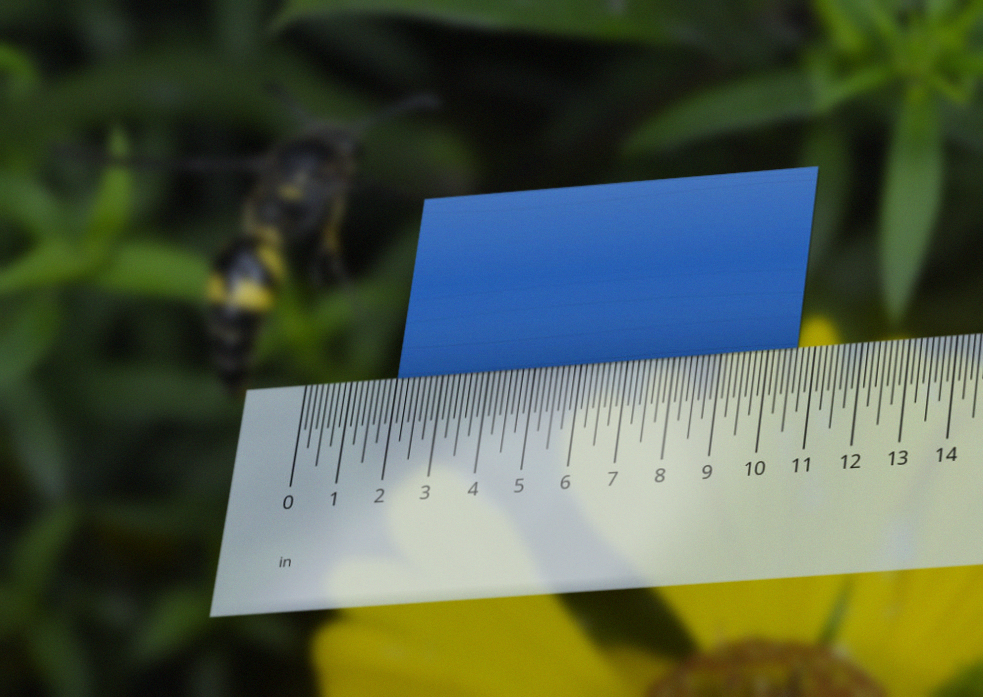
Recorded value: 8.625 in
